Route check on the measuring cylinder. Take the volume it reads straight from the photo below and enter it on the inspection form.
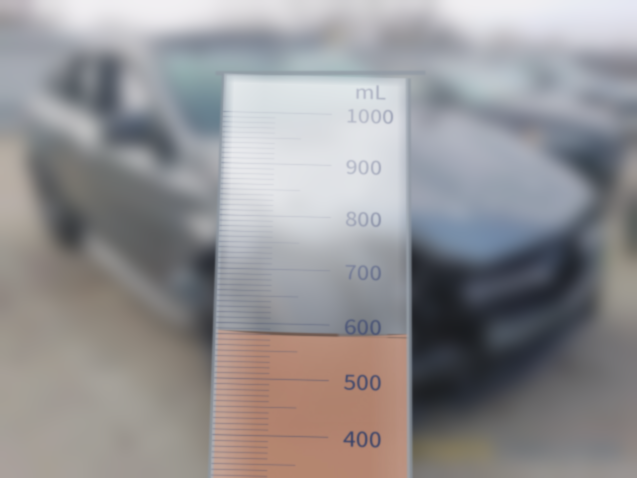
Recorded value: 580 mL
